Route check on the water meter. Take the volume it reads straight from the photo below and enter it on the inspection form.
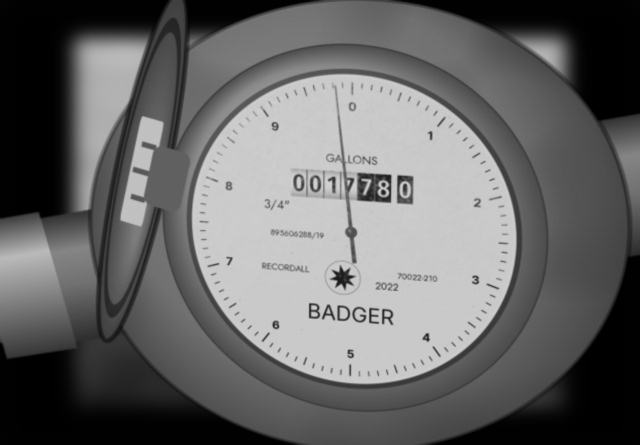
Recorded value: 17779.8 gal
